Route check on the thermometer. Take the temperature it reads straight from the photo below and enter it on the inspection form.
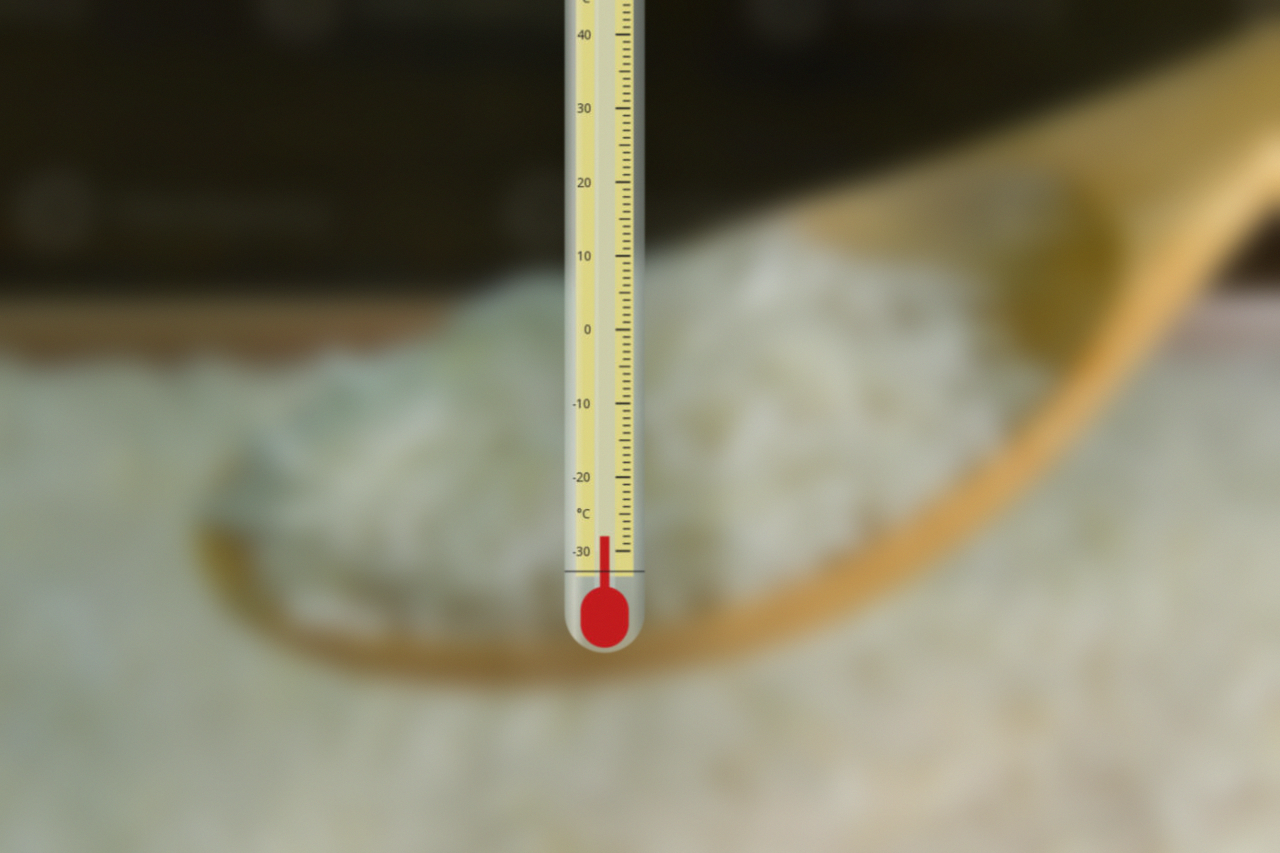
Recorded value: -28 °C
